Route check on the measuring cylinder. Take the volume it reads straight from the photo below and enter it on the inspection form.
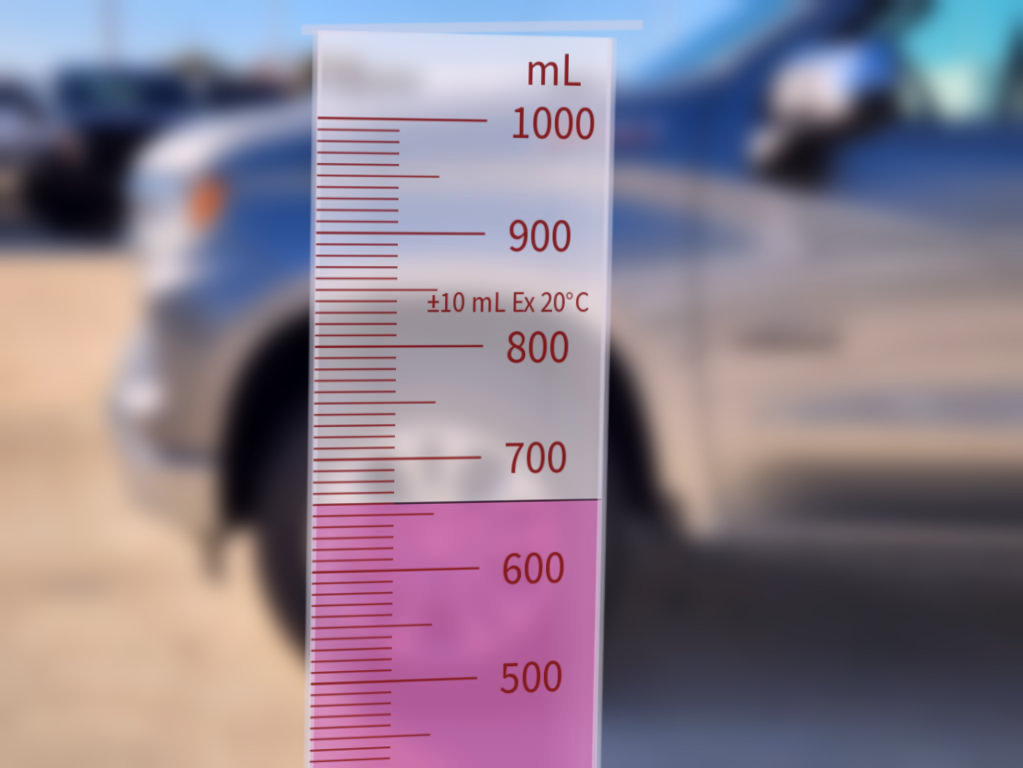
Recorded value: 660 mL
